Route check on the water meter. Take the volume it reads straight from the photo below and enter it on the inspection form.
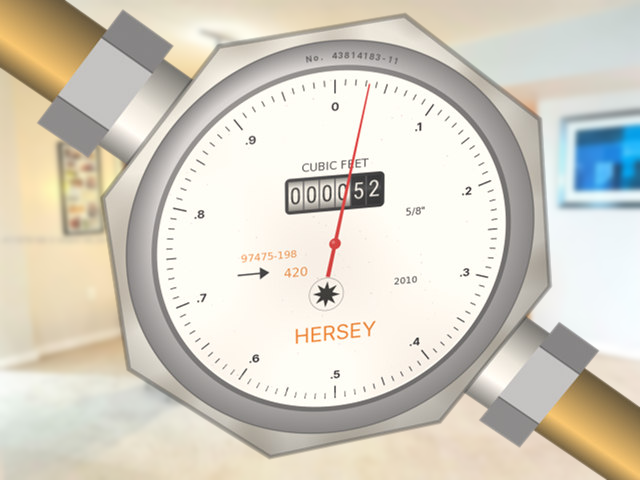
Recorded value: 52.03 ft³
